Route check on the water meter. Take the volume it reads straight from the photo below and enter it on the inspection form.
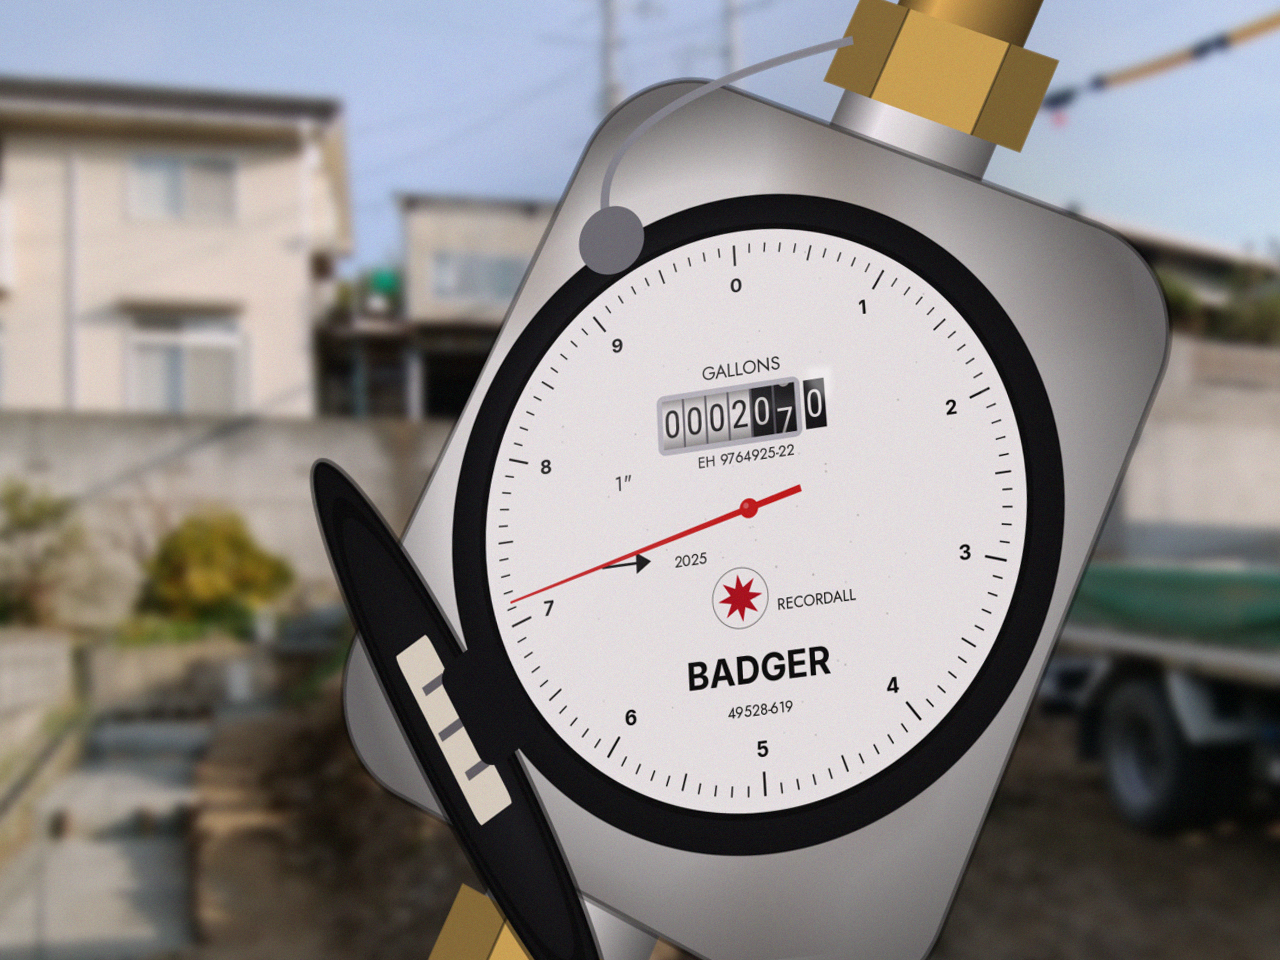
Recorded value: 2067.1 gal
